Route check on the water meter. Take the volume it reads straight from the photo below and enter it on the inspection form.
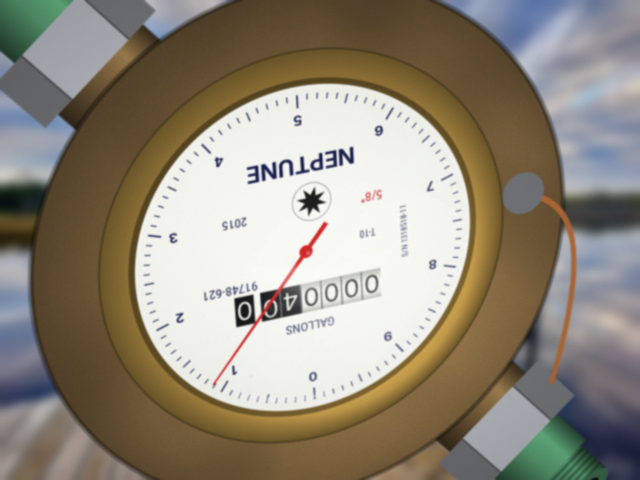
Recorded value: 401.1 gal
